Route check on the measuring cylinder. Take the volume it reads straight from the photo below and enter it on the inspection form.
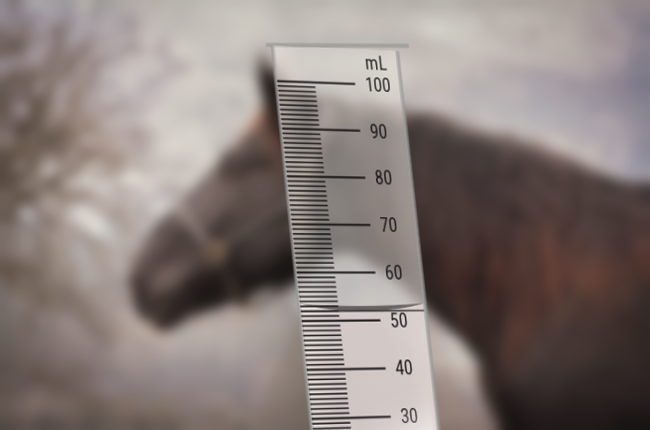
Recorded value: 52 mL
